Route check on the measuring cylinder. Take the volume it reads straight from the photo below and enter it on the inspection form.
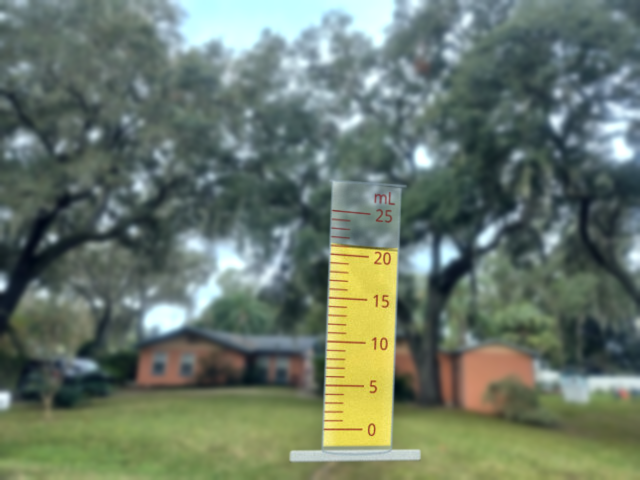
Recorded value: 21 mL
